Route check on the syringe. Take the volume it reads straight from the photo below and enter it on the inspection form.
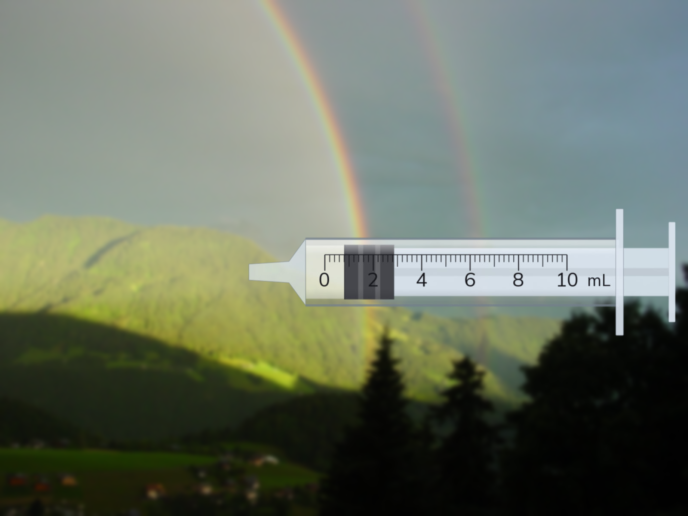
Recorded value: 0.8 mL
